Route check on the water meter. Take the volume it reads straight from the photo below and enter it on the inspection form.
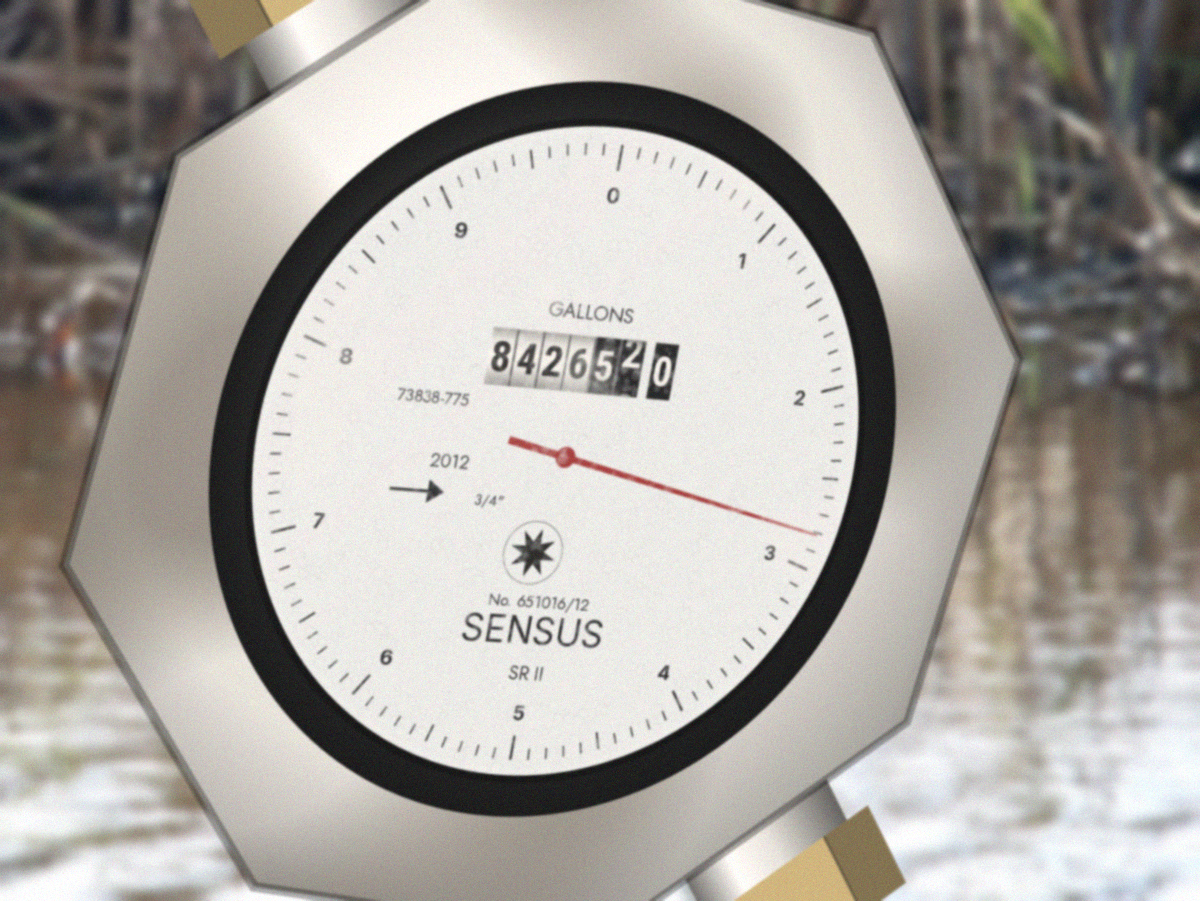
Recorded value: 8426522.8 gal
